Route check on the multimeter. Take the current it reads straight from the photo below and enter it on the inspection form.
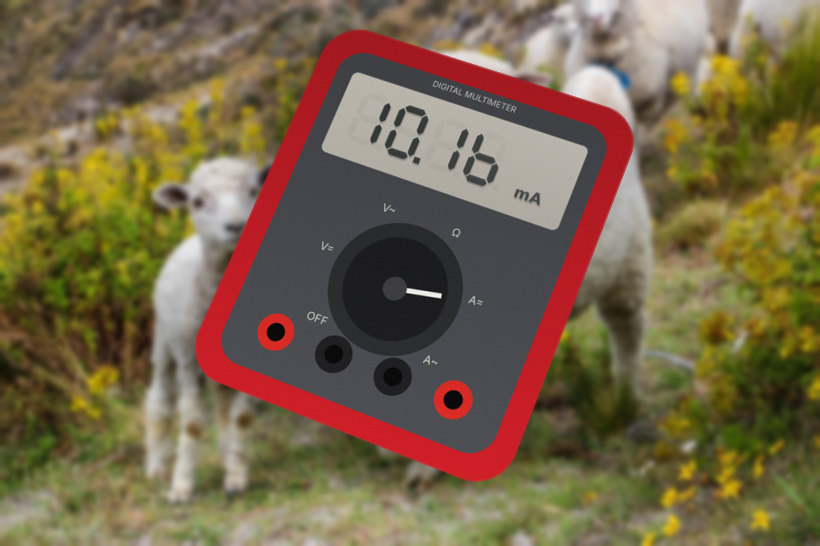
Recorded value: 10.16 mA
